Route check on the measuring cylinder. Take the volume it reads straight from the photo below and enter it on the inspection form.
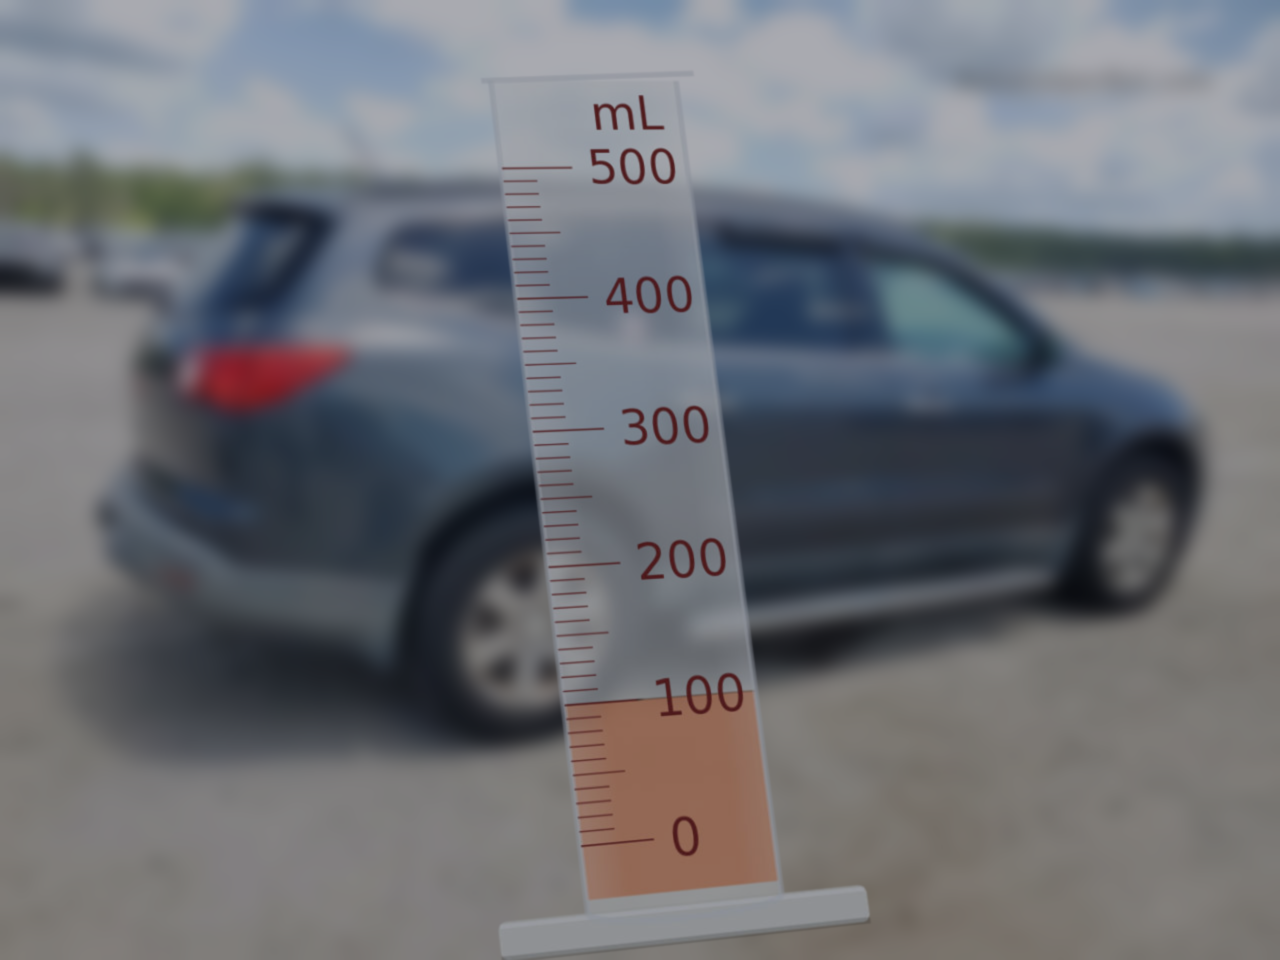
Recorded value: 100 mL
